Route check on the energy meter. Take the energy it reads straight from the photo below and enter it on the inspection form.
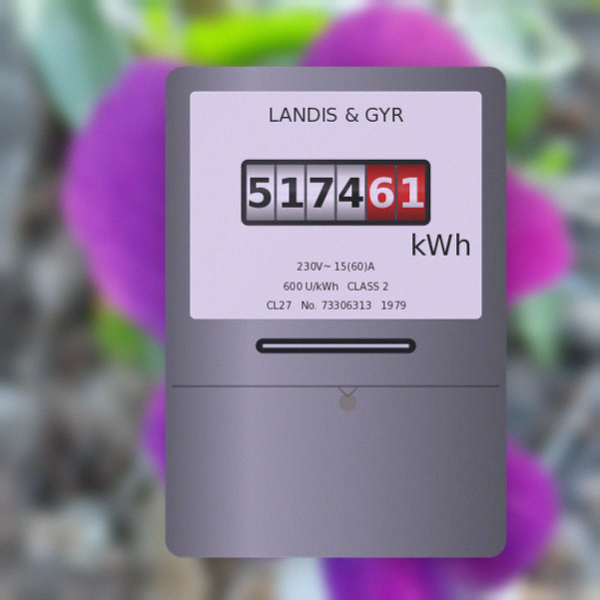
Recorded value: 5174.61 kWh
